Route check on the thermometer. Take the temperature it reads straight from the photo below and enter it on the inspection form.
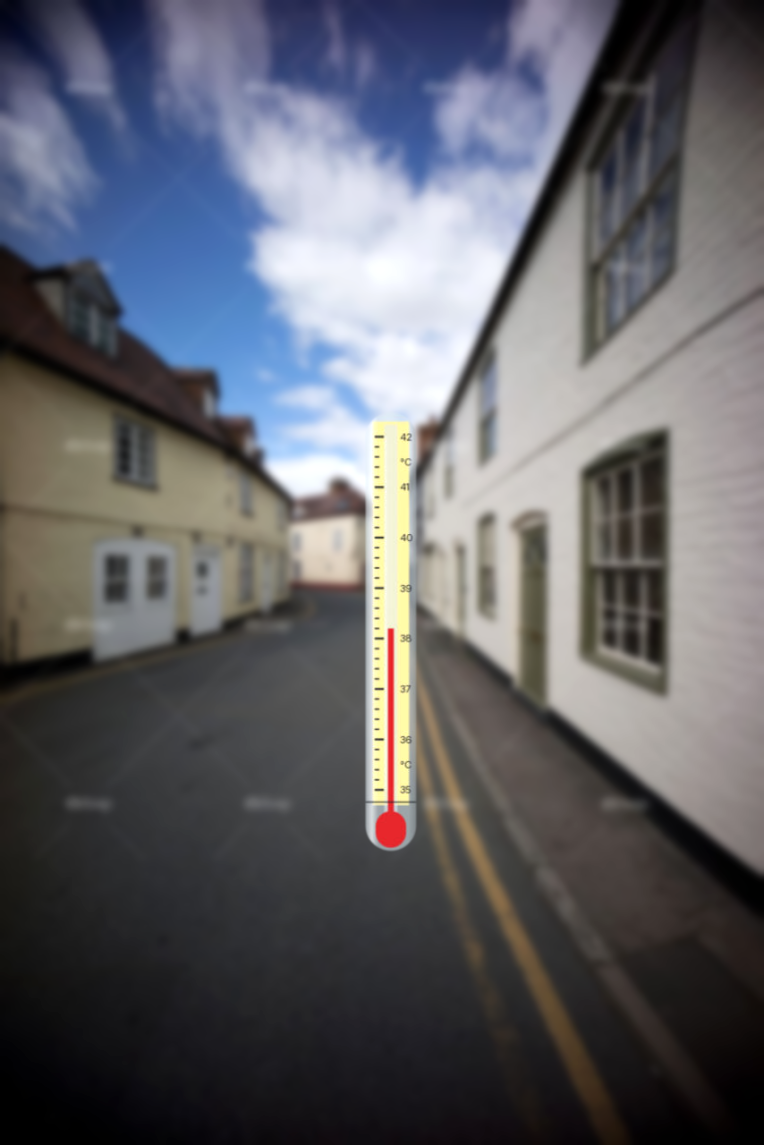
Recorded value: 38.2 °C
